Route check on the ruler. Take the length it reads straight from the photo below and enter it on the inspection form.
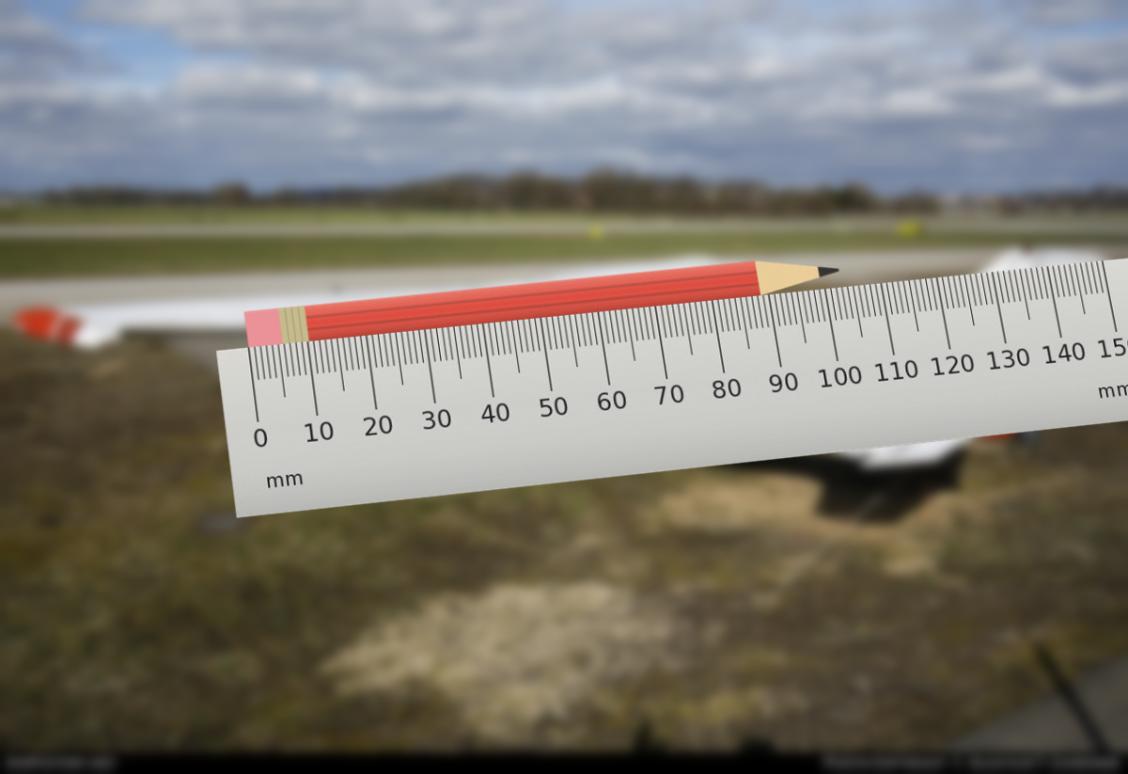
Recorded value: 103 mm
